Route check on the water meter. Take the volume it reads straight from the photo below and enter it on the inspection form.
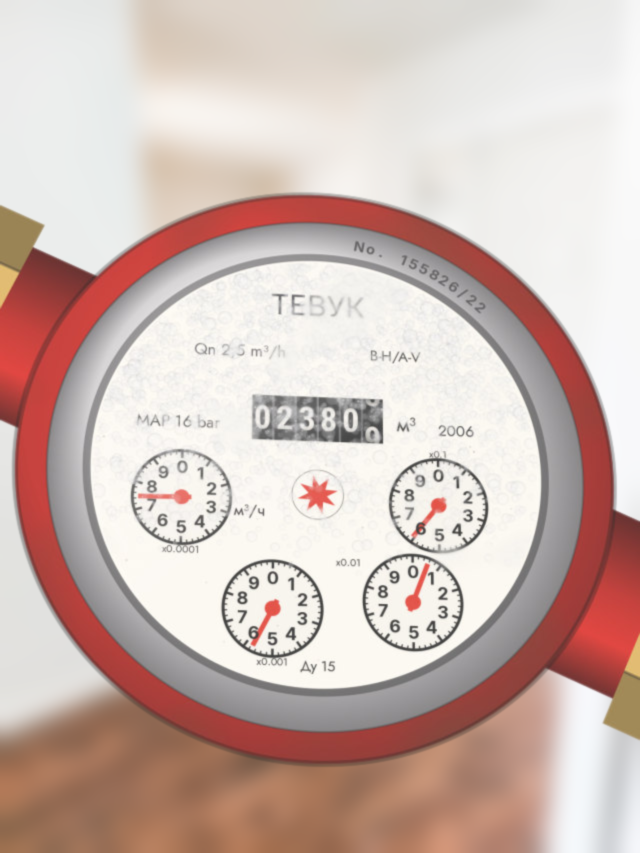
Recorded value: 23808.6057 m³
